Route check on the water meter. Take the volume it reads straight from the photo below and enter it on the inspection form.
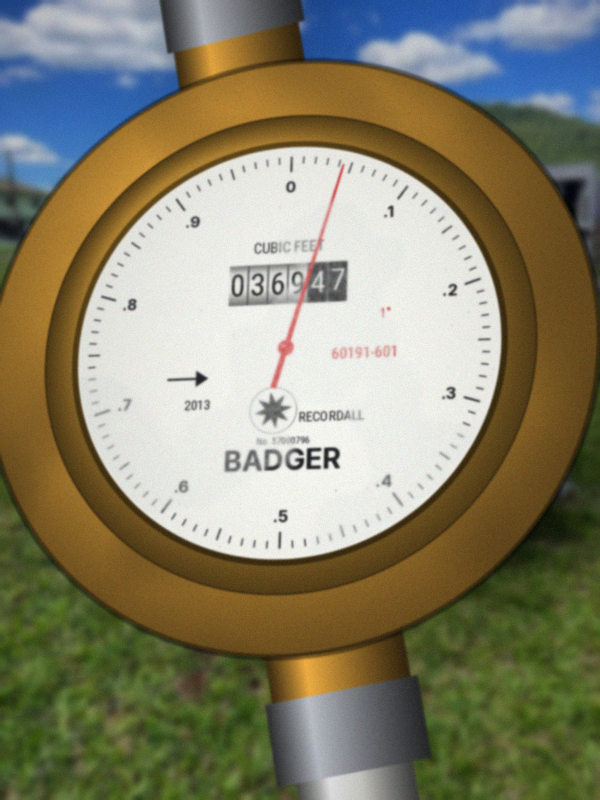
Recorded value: 36947.04 ft³
